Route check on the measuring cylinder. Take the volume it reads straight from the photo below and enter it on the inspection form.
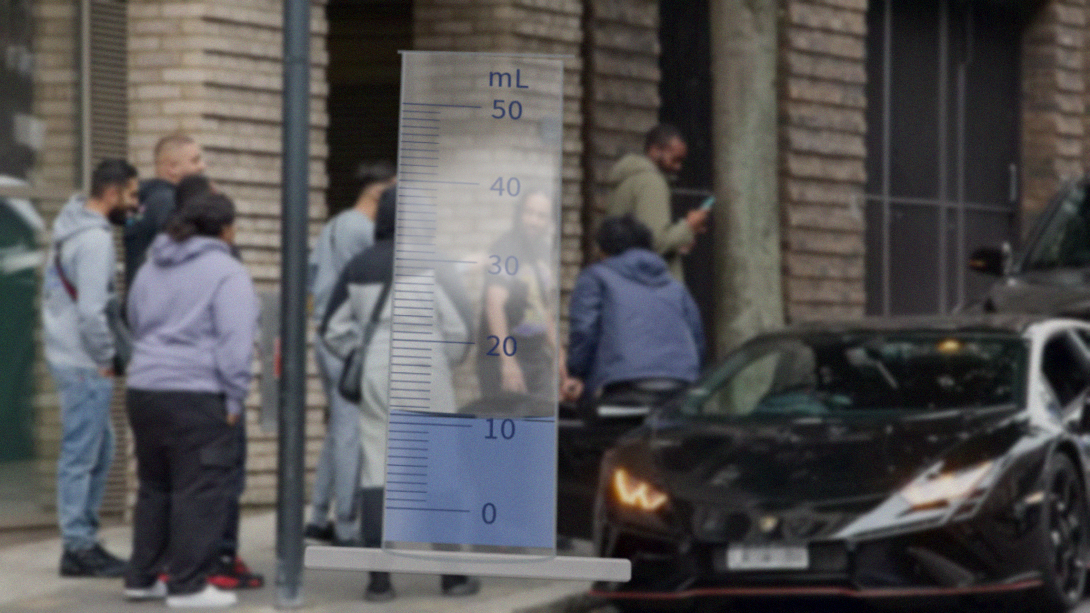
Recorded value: 11 mL
